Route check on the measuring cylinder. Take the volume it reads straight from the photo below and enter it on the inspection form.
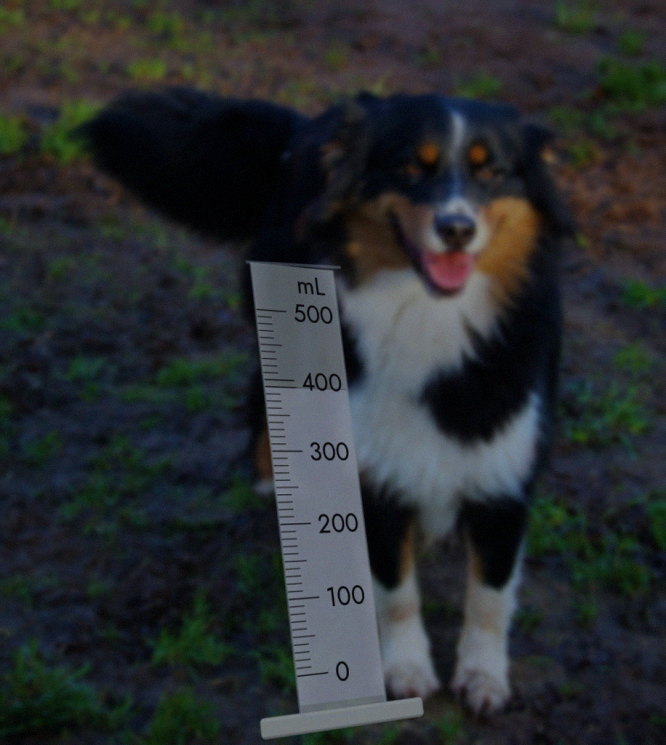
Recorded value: 390 mL
